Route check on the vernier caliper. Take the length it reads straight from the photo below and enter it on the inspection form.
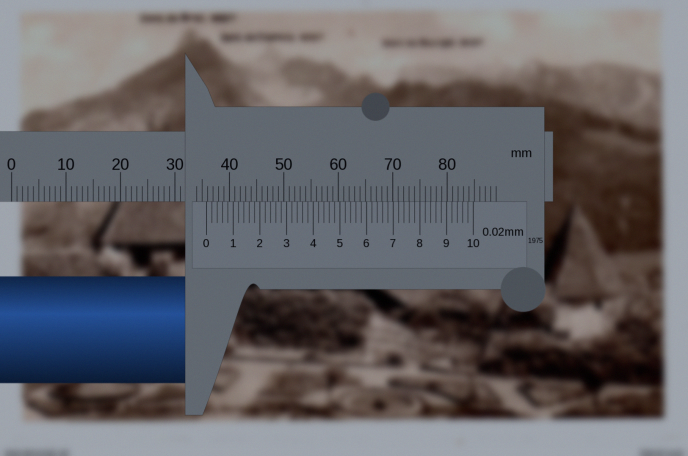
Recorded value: 35.8 mm
